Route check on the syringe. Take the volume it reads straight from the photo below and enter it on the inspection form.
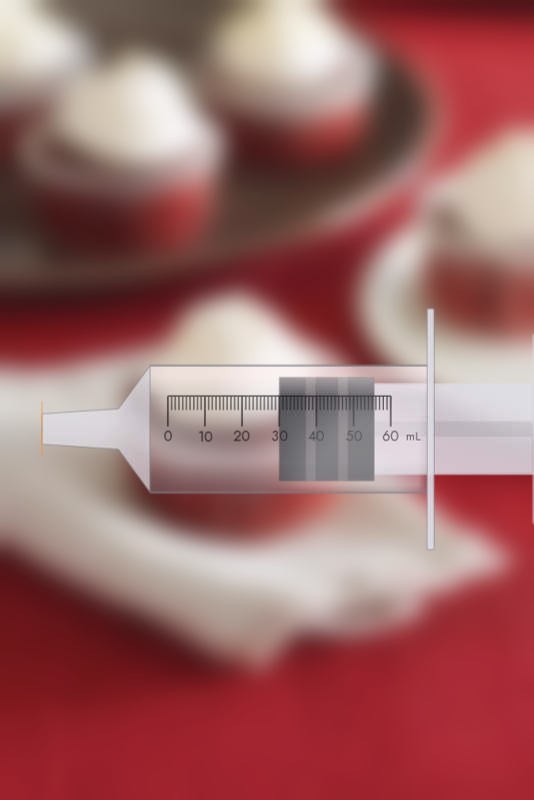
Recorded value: 30 mL
